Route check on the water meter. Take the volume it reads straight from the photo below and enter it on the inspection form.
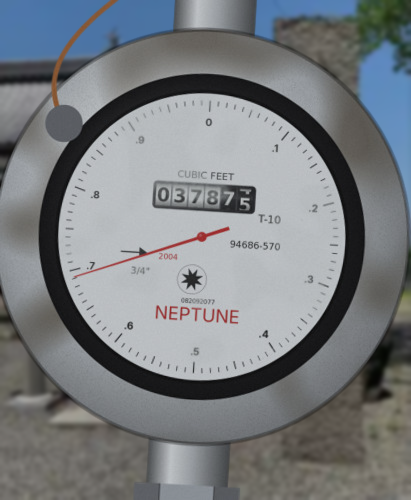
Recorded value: 37874.69 ft³
